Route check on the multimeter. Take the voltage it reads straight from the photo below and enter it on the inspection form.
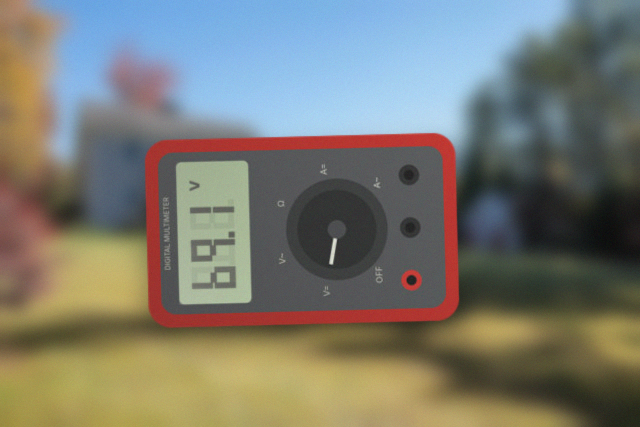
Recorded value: 69.1 V
